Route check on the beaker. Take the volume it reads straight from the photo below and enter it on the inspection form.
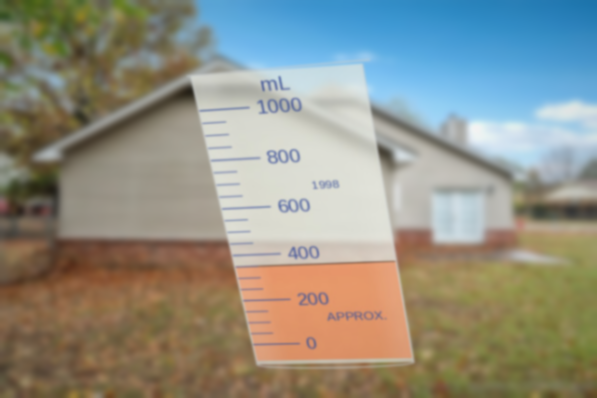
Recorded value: 350 mL
